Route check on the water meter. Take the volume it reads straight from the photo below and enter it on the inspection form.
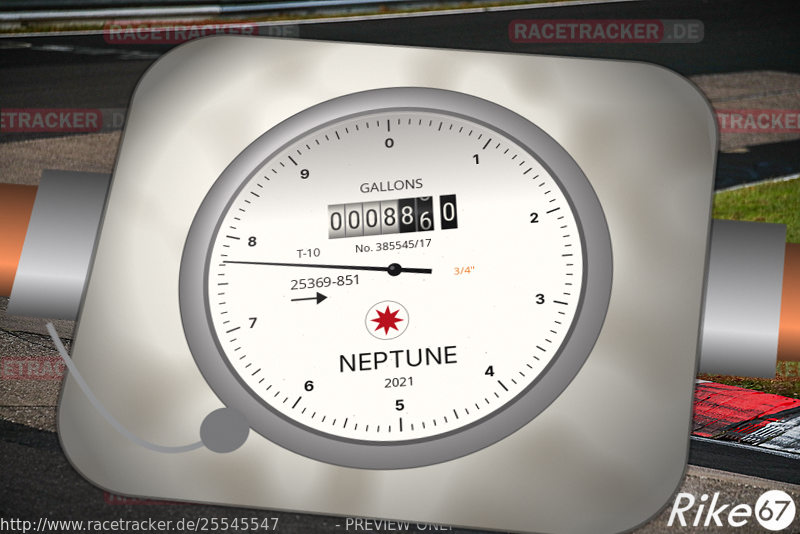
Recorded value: 8857.7 gal
